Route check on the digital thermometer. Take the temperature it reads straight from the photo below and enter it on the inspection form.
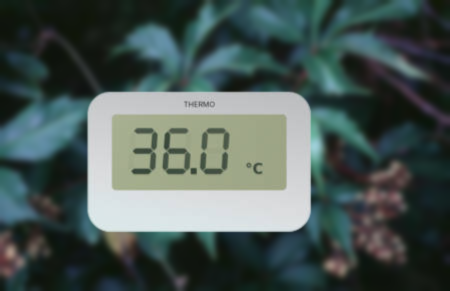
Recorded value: 36.0 °C
